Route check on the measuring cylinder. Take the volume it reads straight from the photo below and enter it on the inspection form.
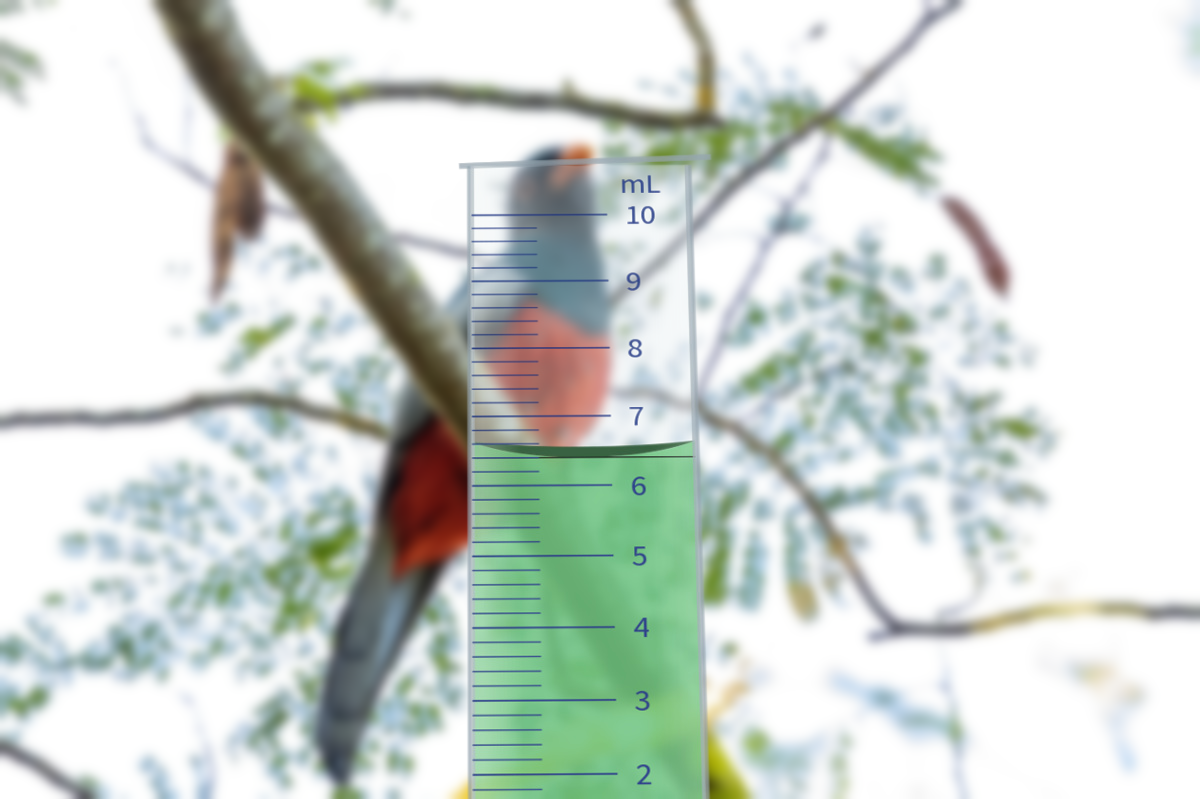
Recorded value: 6.4 mL
